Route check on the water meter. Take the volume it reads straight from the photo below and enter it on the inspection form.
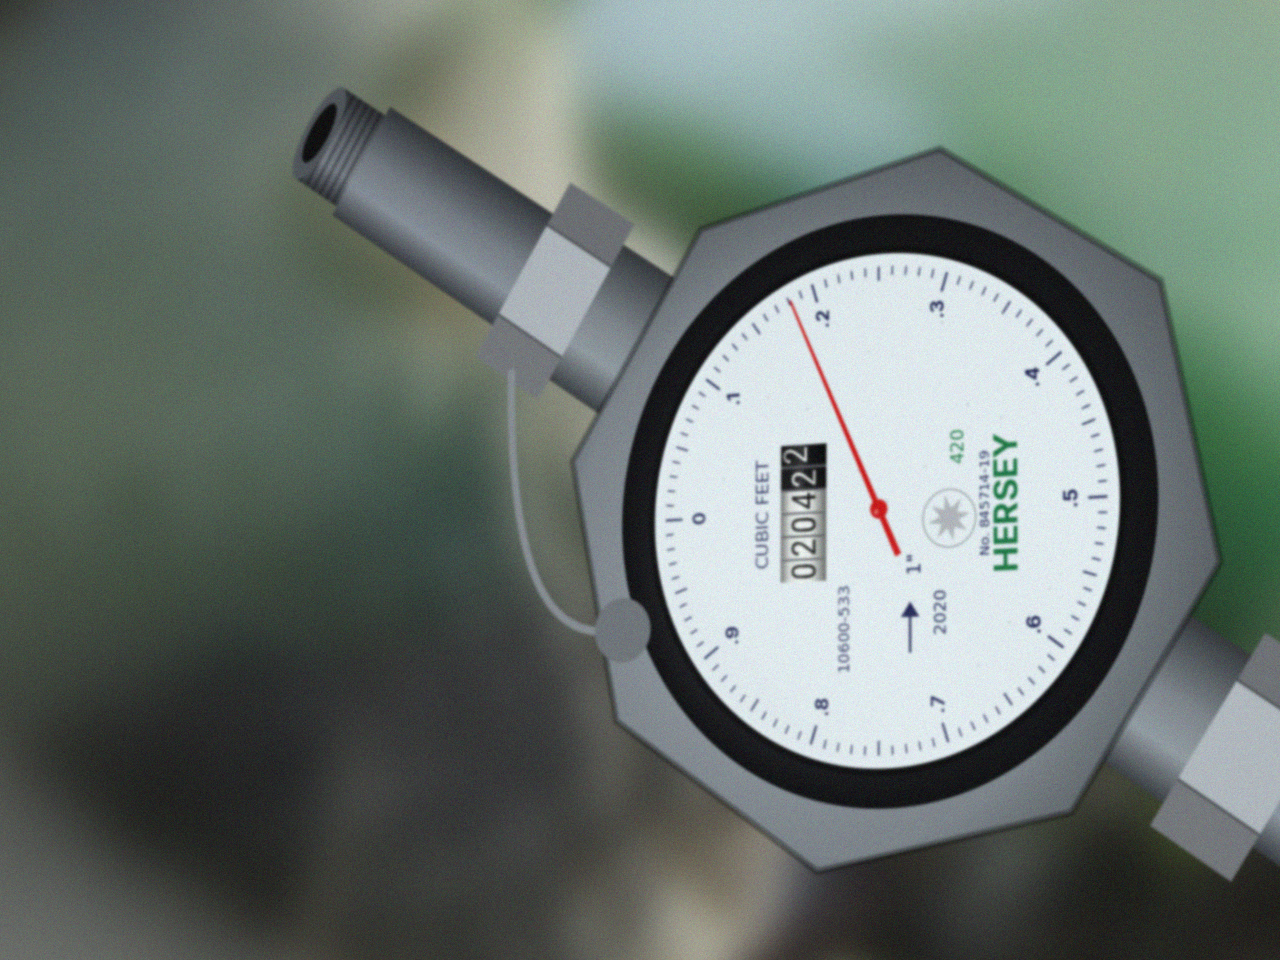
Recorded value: 20422.18 ft³
